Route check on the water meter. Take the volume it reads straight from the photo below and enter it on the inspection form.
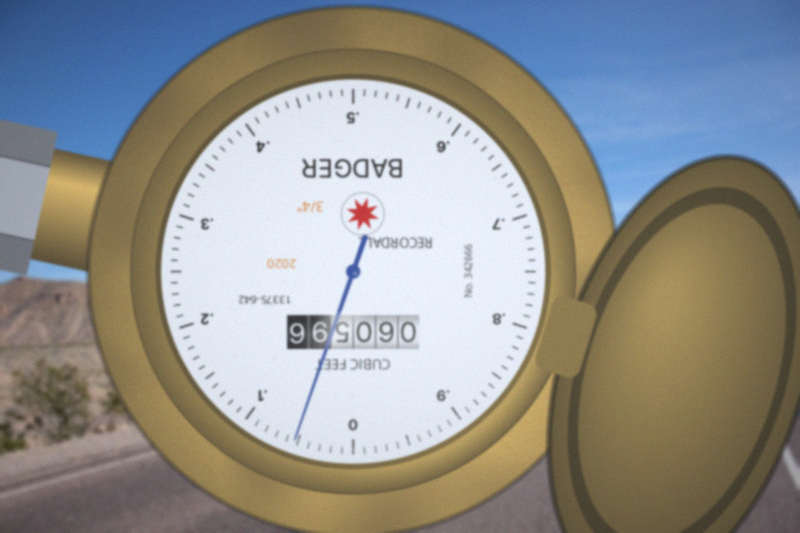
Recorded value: 60596.05 ft³
